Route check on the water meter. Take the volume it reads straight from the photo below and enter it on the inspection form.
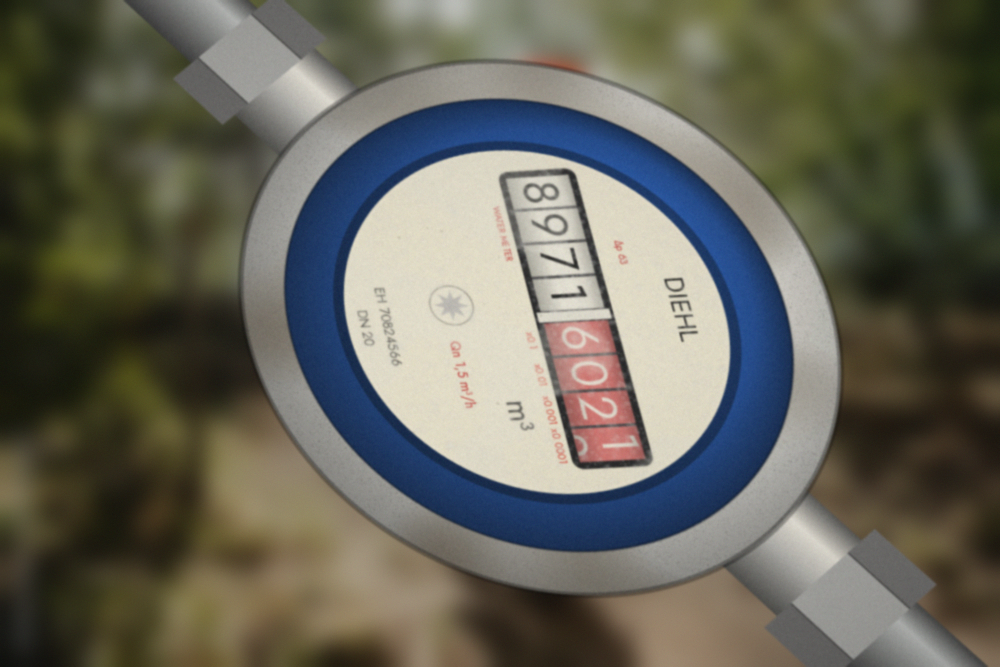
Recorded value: 8971.6021 m³
